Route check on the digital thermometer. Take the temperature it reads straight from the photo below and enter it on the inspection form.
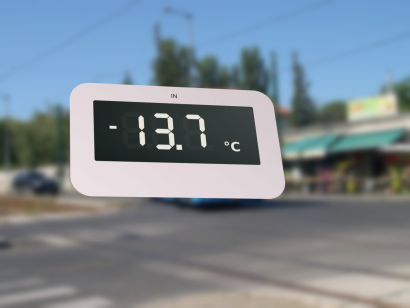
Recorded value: -13.7 °C
